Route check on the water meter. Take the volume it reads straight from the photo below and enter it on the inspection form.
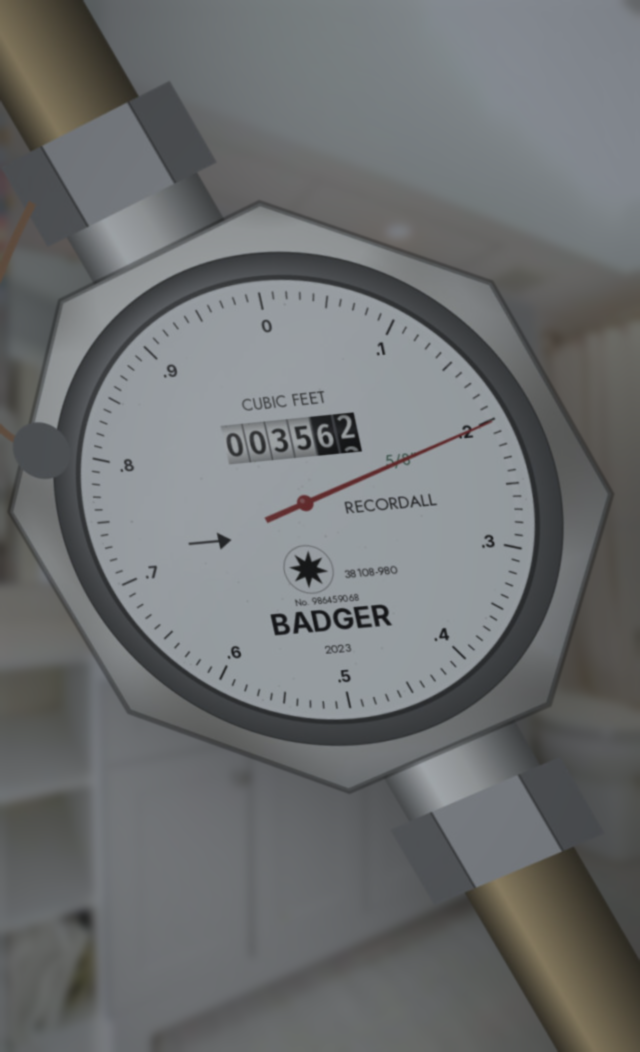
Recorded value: 3562.20 ft³
